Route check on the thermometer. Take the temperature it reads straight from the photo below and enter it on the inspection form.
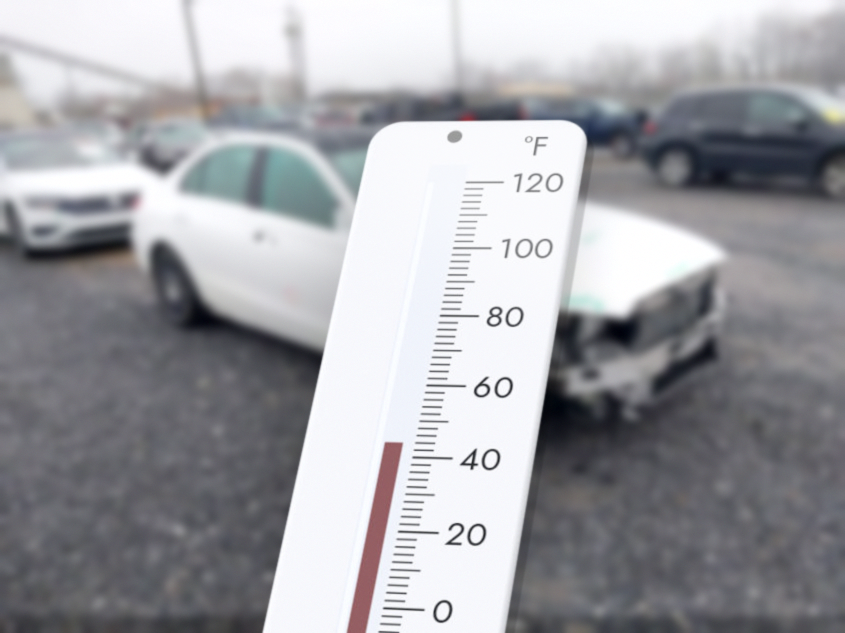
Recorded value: 44 °F
